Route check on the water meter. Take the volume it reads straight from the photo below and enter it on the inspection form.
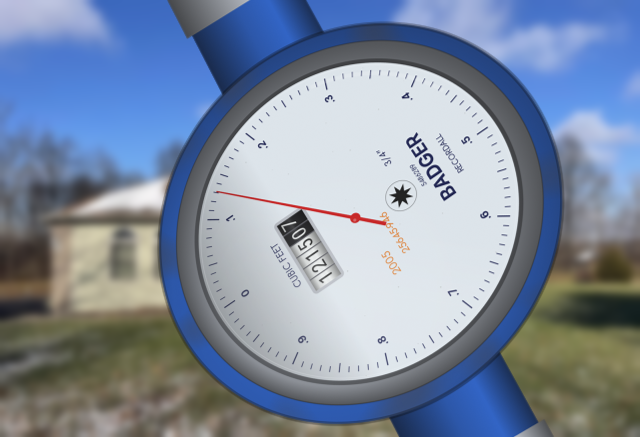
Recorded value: 121507.13 ft³
